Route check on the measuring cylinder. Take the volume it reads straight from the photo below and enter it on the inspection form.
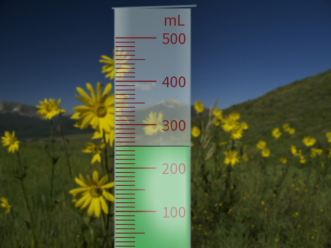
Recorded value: 250 mL
